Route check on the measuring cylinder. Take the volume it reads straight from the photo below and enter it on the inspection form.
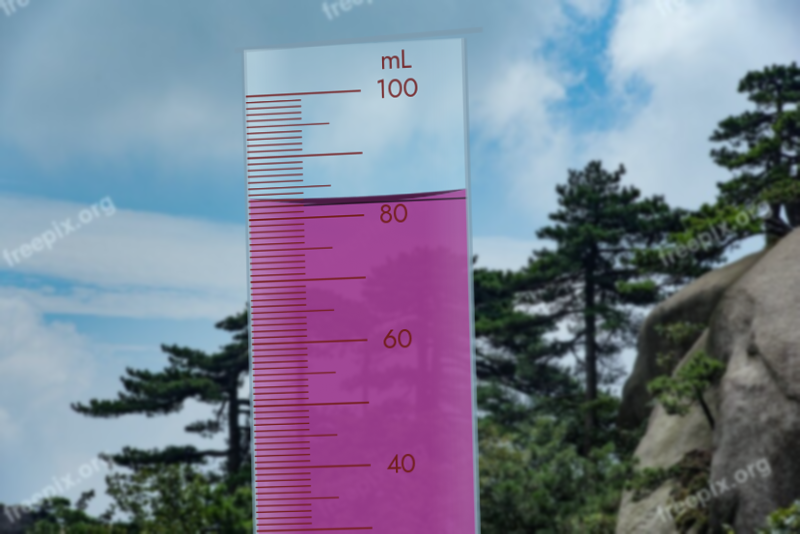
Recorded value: 82 mL
